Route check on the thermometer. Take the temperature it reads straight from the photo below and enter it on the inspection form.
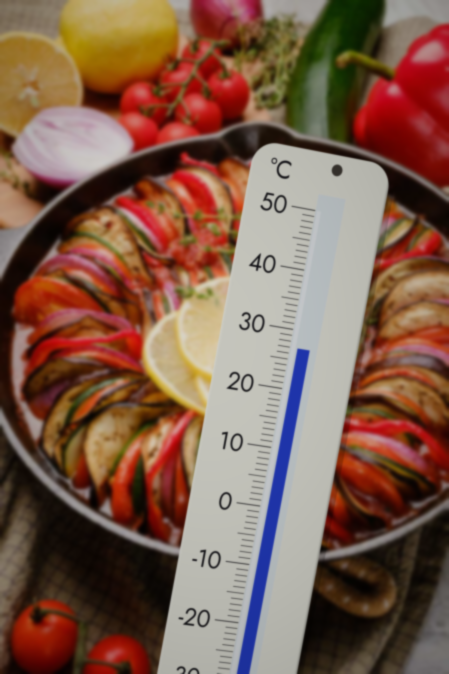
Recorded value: 27 °C
